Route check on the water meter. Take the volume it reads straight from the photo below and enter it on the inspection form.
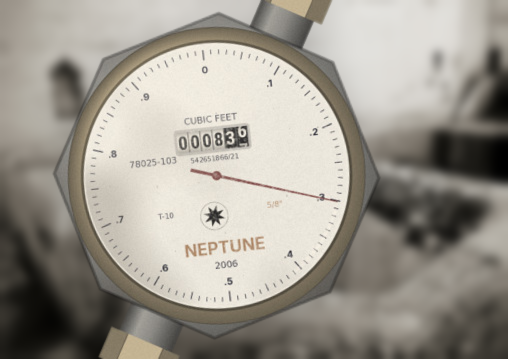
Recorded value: 836.30 ft³
